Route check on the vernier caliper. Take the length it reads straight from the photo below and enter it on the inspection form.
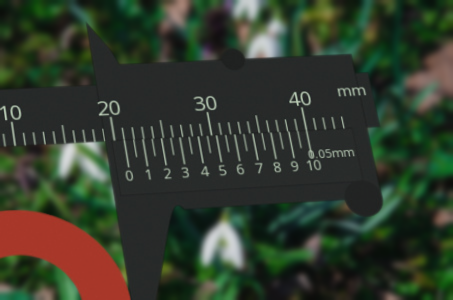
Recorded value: 21.0 mm
